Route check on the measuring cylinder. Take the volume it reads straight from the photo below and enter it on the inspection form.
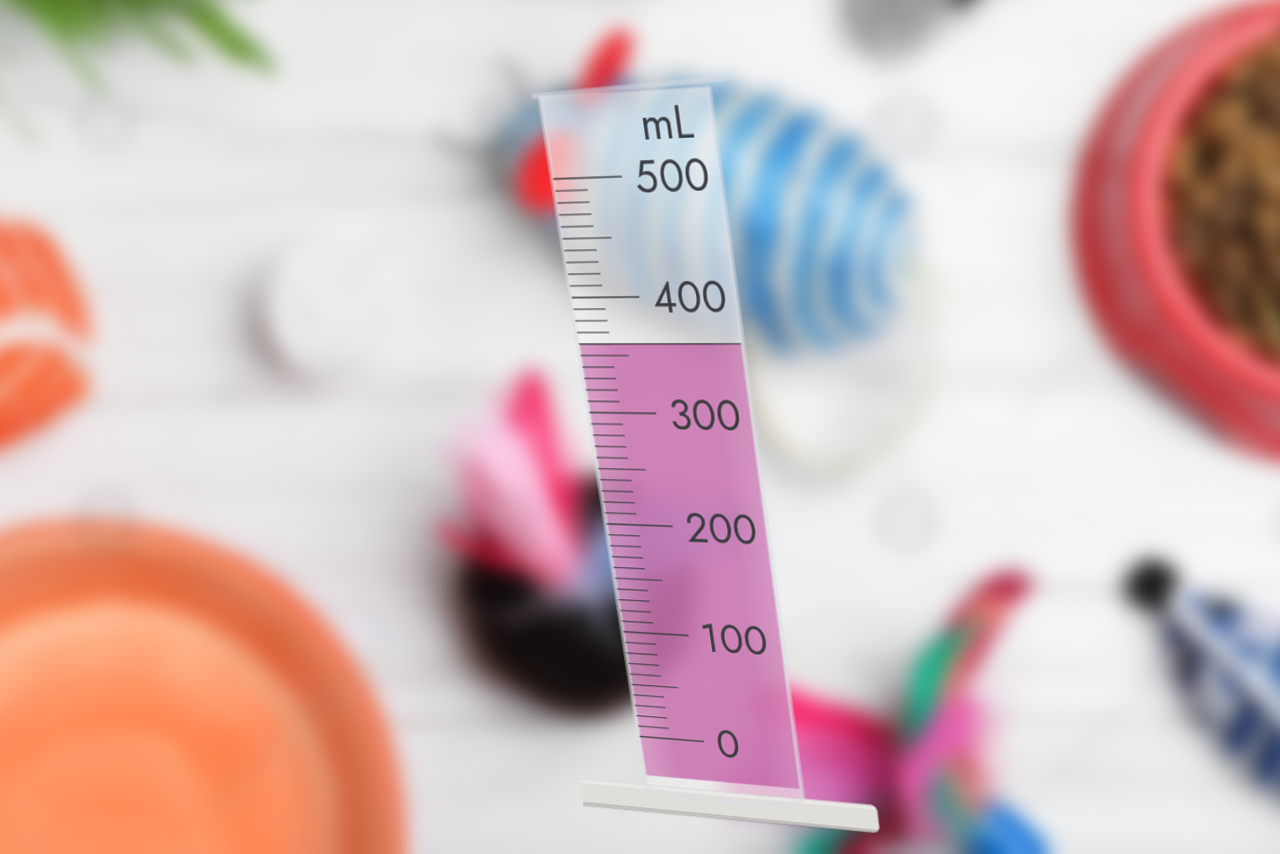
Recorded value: 360 mL
